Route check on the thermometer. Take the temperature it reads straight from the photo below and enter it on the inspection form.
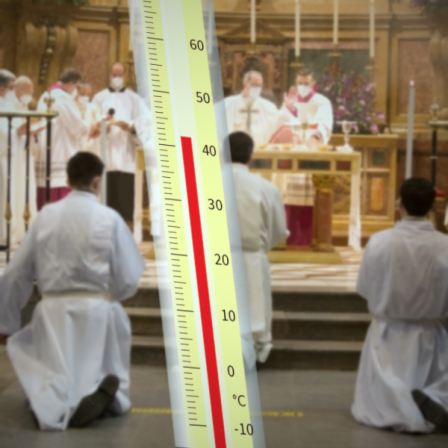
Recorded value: 42 °C
